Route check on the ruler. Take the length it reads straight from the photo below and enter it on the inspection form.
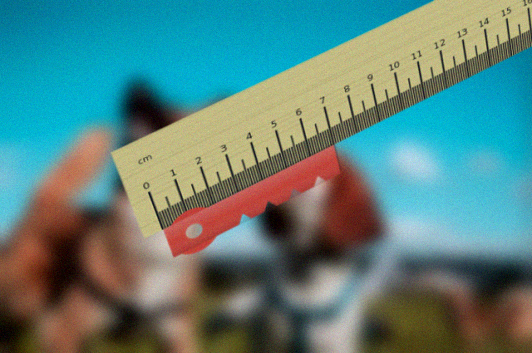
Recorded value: 7 cm
